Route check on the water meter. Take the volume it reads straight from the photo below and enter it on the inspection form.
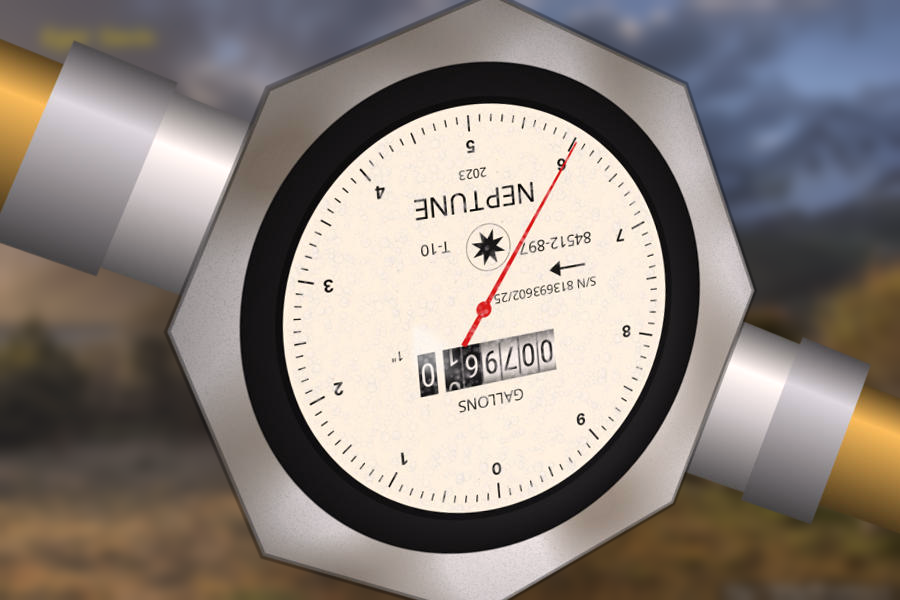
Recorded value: 79606.0 gal
